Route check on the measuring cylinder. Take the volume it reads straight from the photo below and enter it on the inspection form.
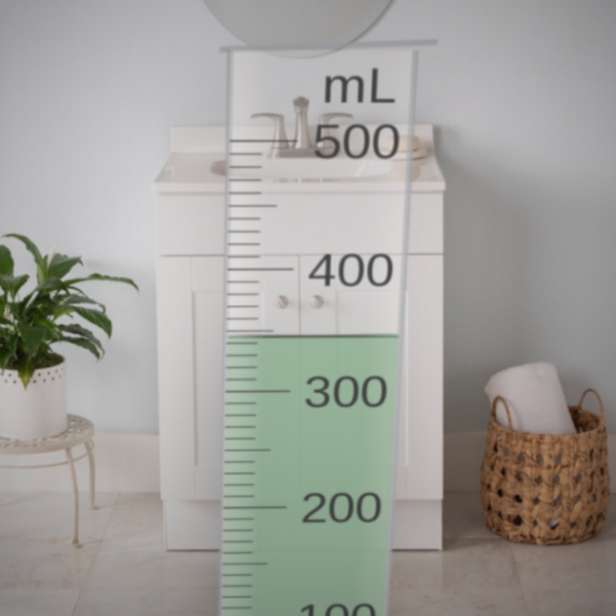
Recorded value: 345 mL
